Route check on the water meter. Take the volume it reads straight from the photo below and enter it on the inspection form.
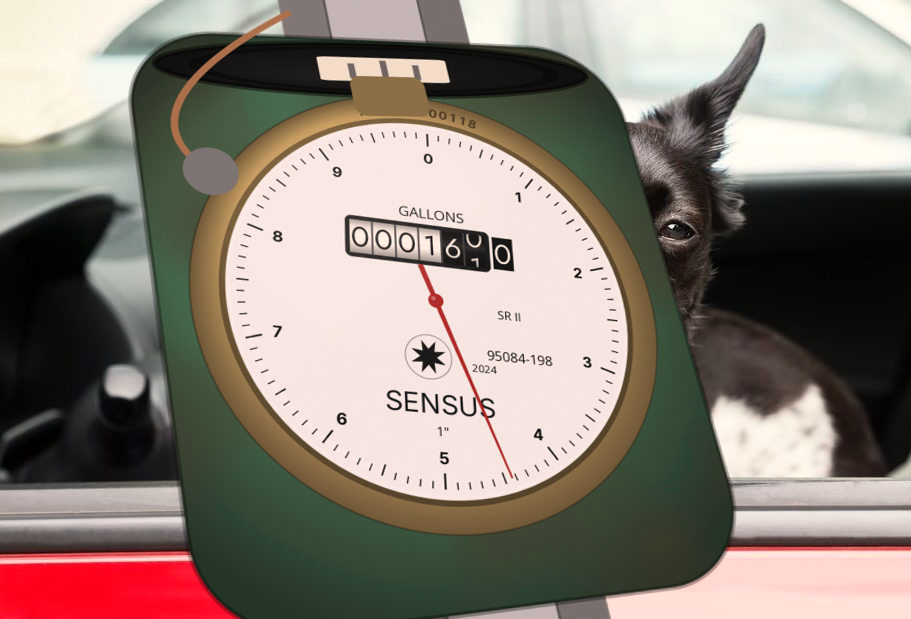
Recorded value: 1604.4 gal
